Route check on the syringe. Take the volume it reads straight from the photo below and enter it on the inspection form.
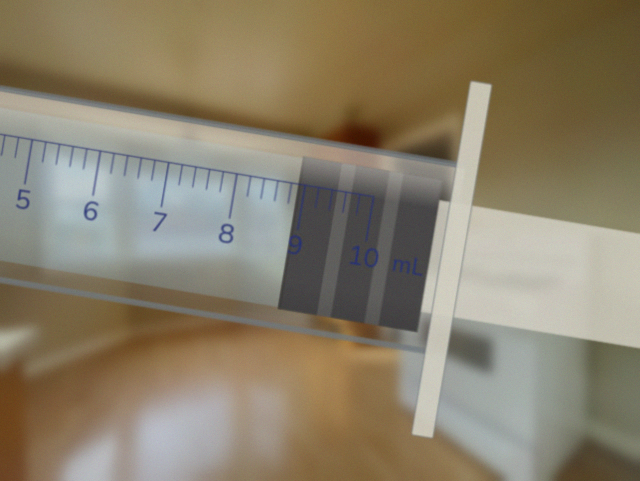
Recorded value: 8.9 mL
